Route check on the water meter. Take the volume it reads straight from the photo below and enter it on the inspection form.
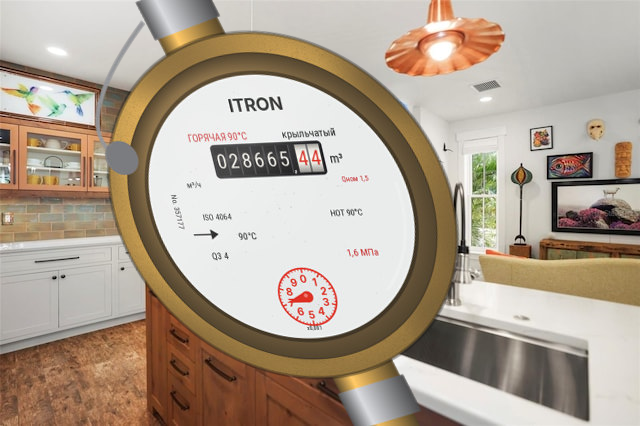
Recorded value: 28665.447 m³
